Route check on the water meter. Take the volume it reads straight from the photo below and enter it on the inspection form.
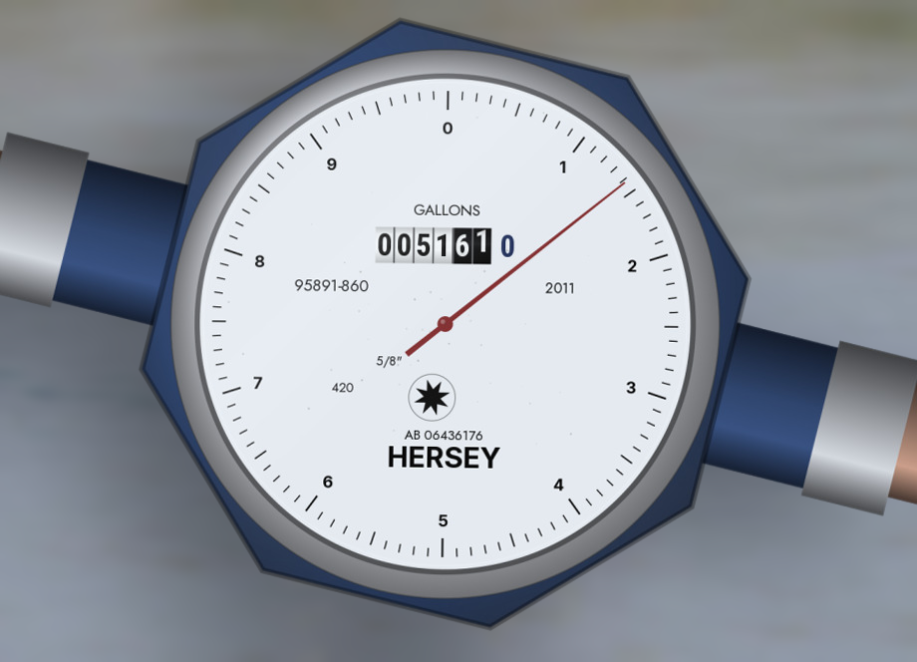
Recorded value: 51611.4 gal
